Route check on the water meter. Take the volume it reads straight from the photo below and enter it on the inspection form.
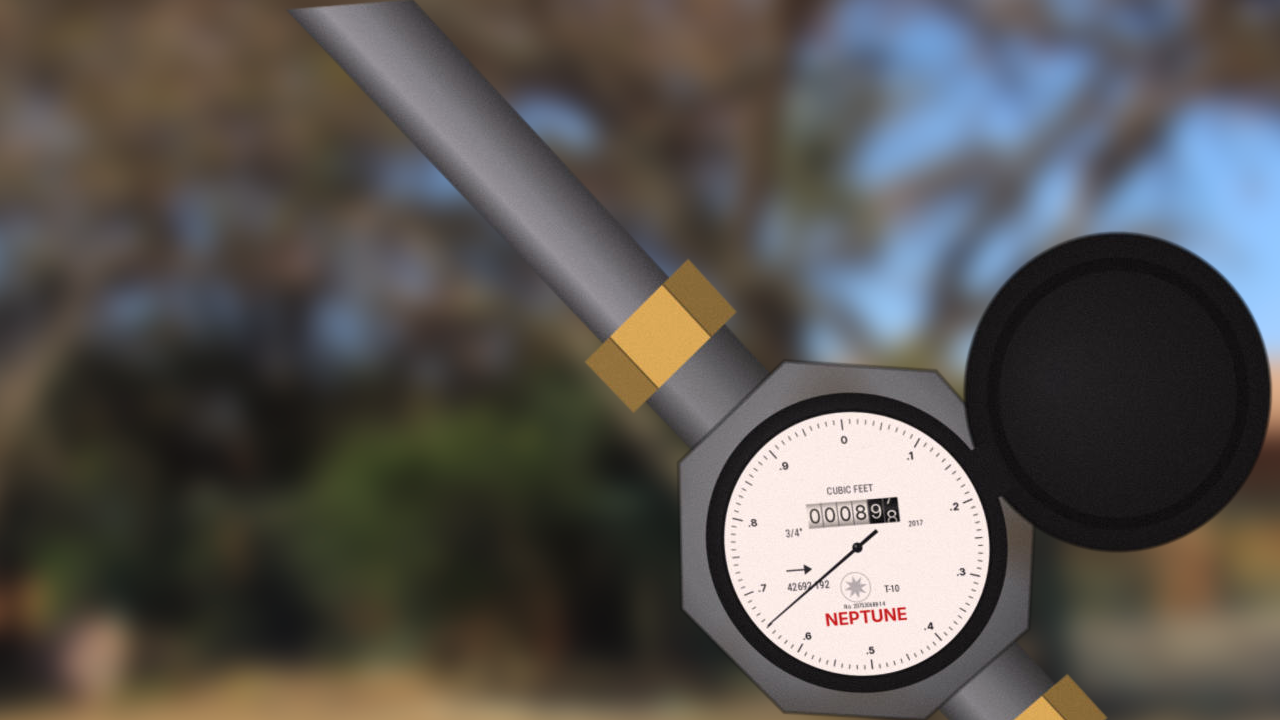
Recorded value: 897.65 ft³
